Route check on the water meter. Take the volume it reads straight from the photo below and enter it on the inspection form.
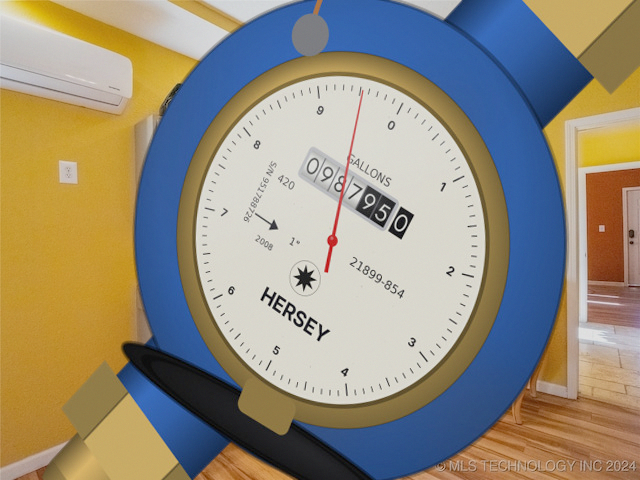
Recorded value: 987949.5 gal
